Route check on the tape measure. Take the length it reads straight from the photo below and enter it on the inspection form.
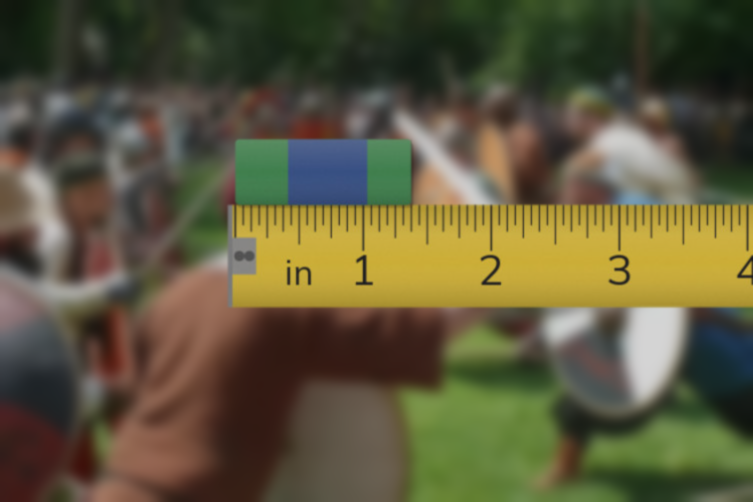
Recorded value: 1.375 in
